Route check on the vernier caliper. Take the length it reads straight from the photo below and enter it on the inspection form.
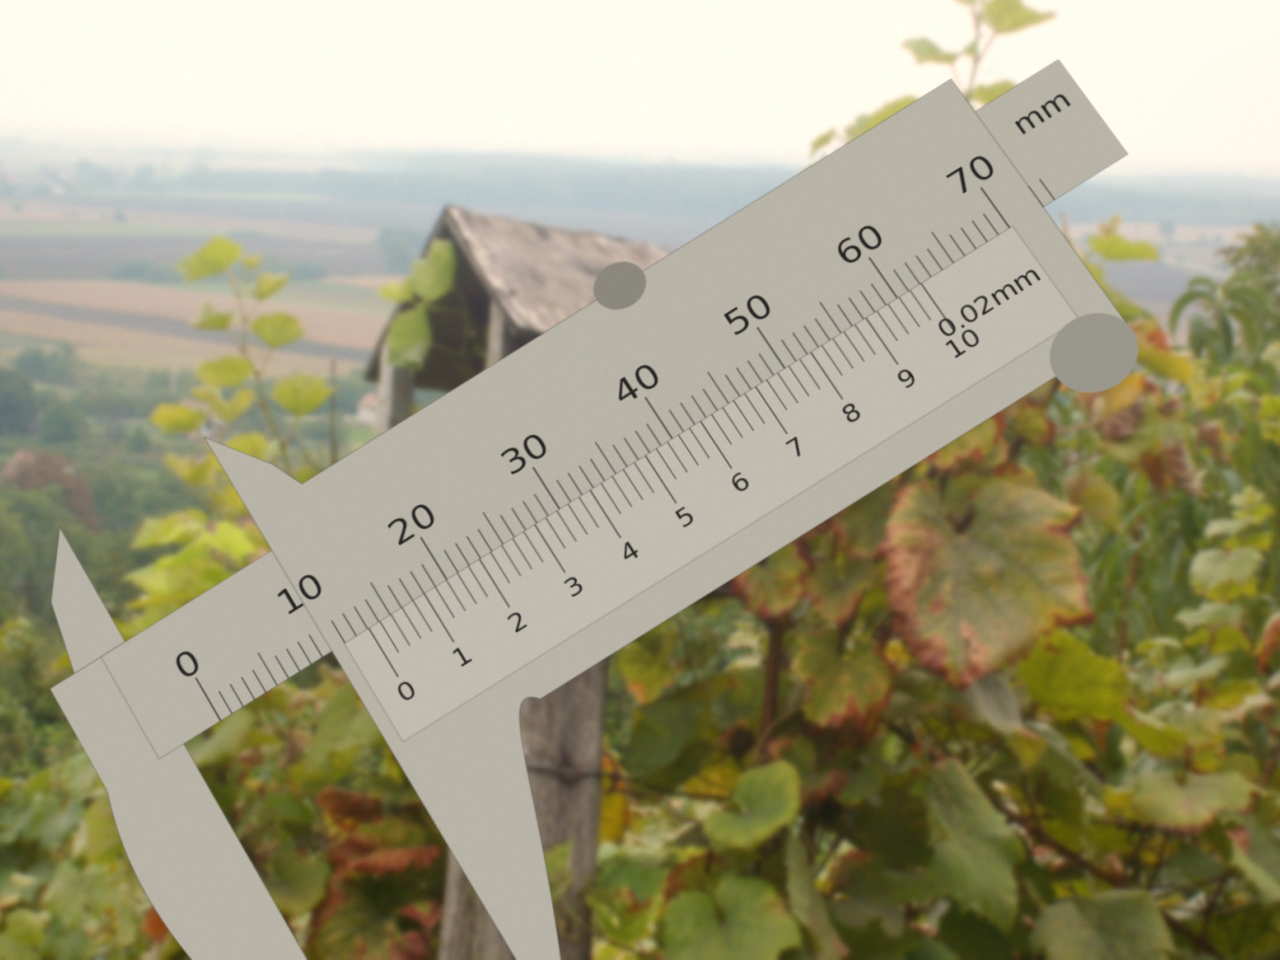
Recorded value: 13.1 mm
